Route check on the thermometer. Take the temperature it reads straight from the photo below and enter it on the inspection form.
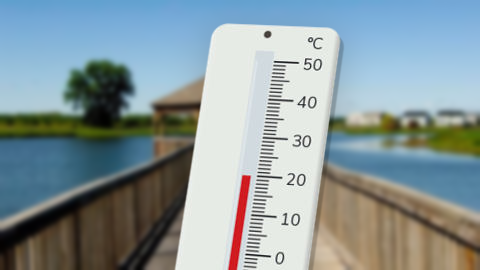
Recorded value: 20 °C
